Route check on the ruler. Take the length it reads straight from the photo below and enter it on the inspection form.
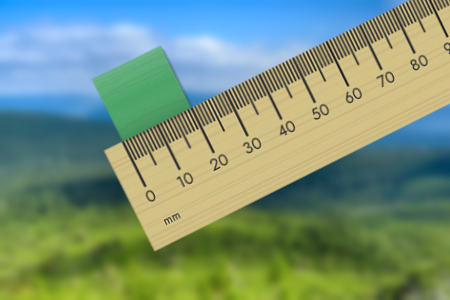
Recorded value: 20 mm
